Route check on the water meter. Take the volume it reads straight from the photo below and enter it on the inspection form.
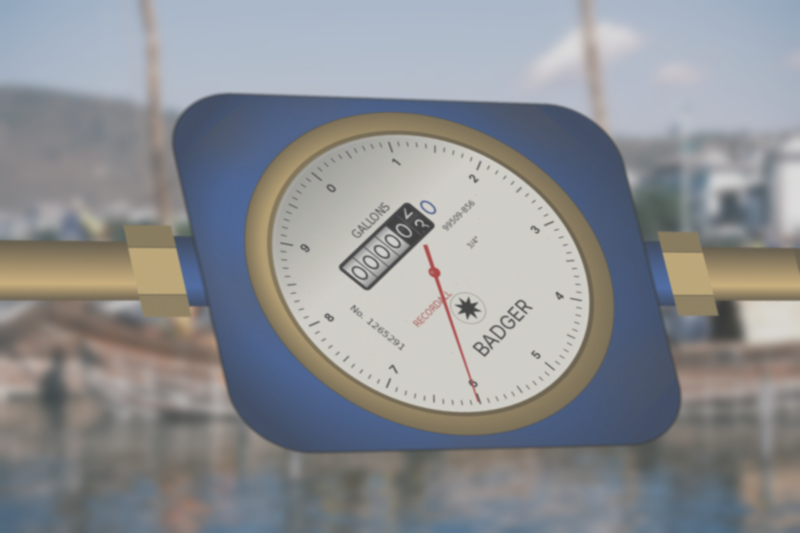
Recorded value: 26.0 gal
